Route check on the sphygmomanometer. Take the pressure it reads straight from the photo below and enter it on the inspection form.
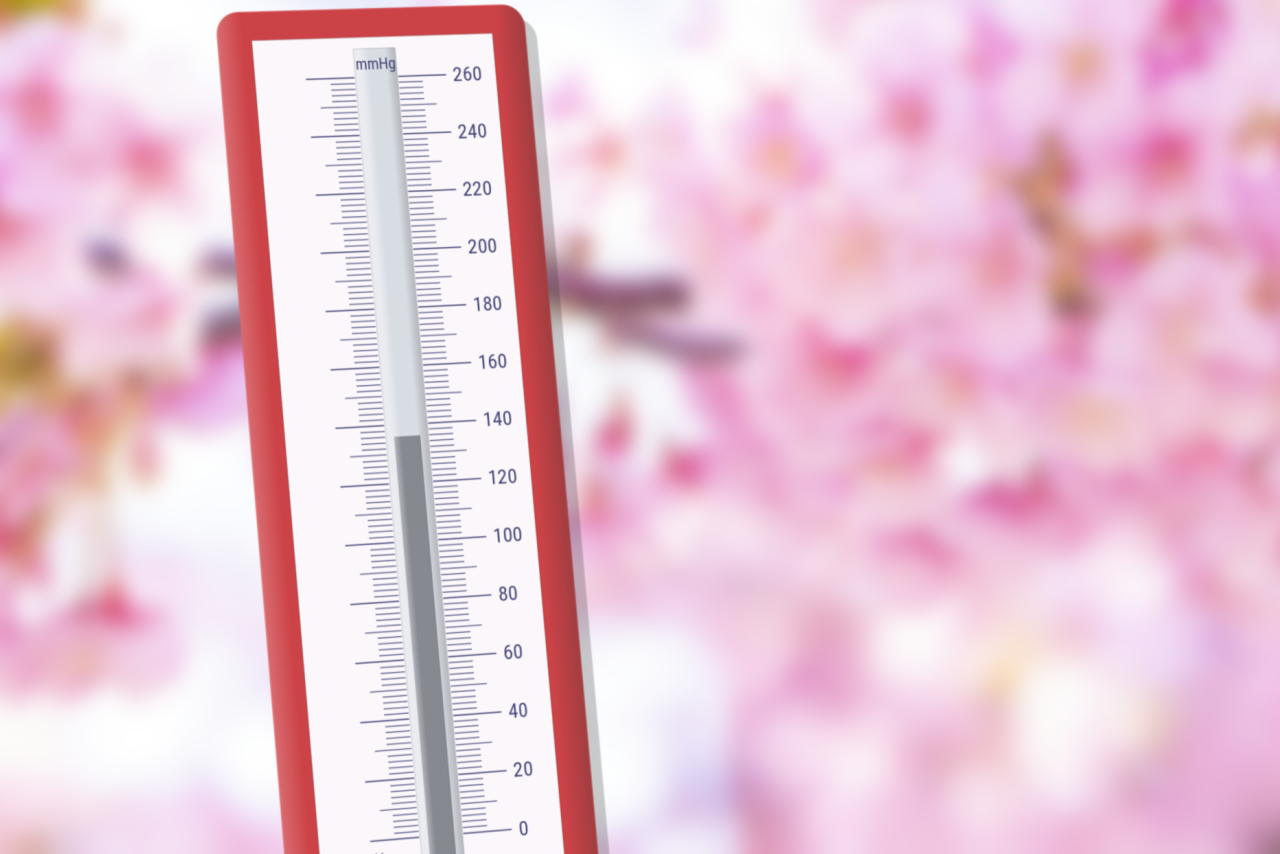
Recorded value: 136 mmHg
